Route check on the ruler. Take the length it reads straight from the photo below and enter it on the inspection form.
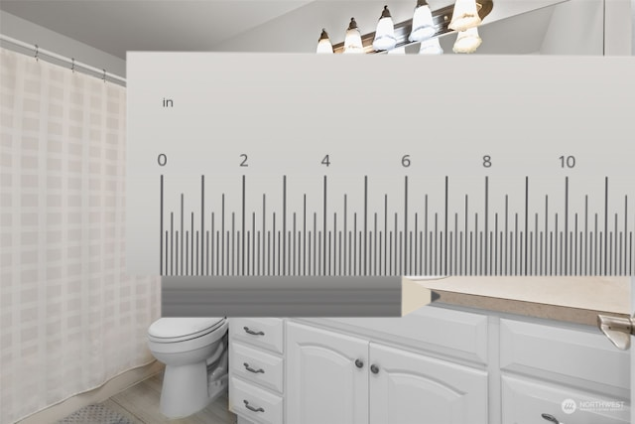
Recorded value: 6.875 in
